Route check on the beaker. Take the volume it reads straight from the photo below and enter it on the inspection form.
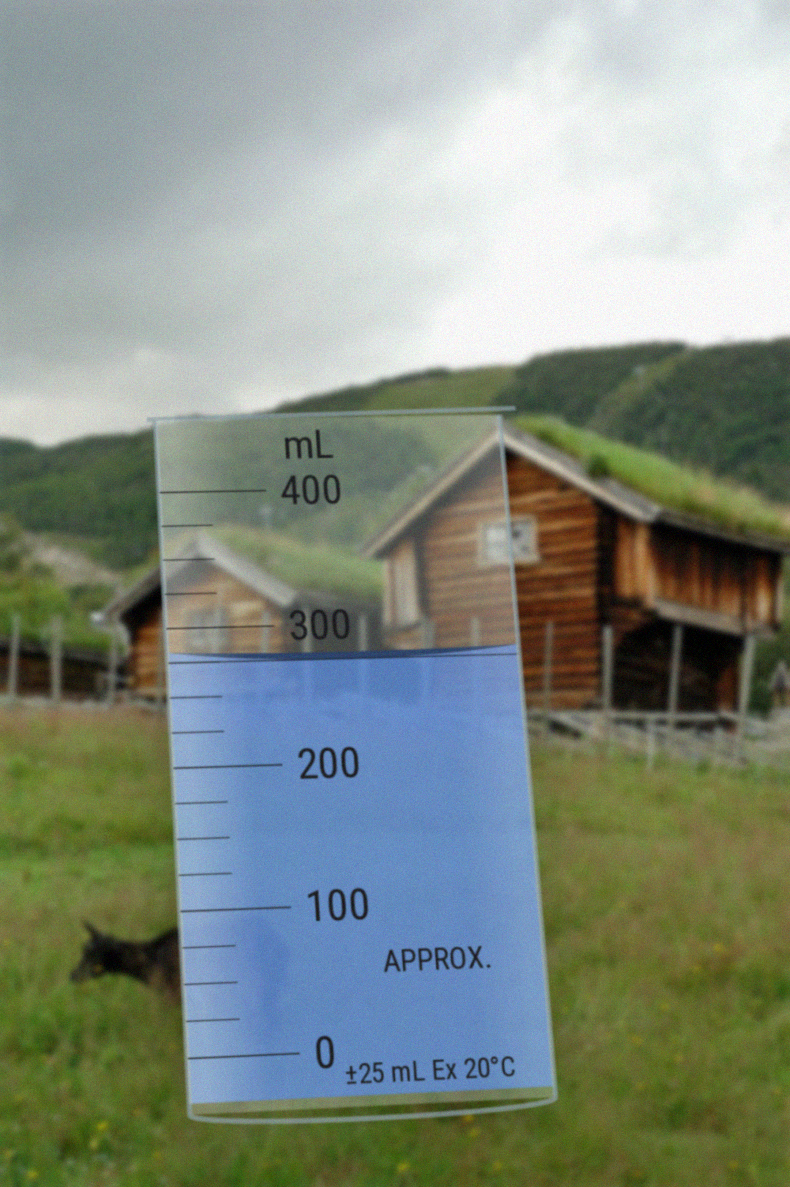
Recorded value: 275 mL
